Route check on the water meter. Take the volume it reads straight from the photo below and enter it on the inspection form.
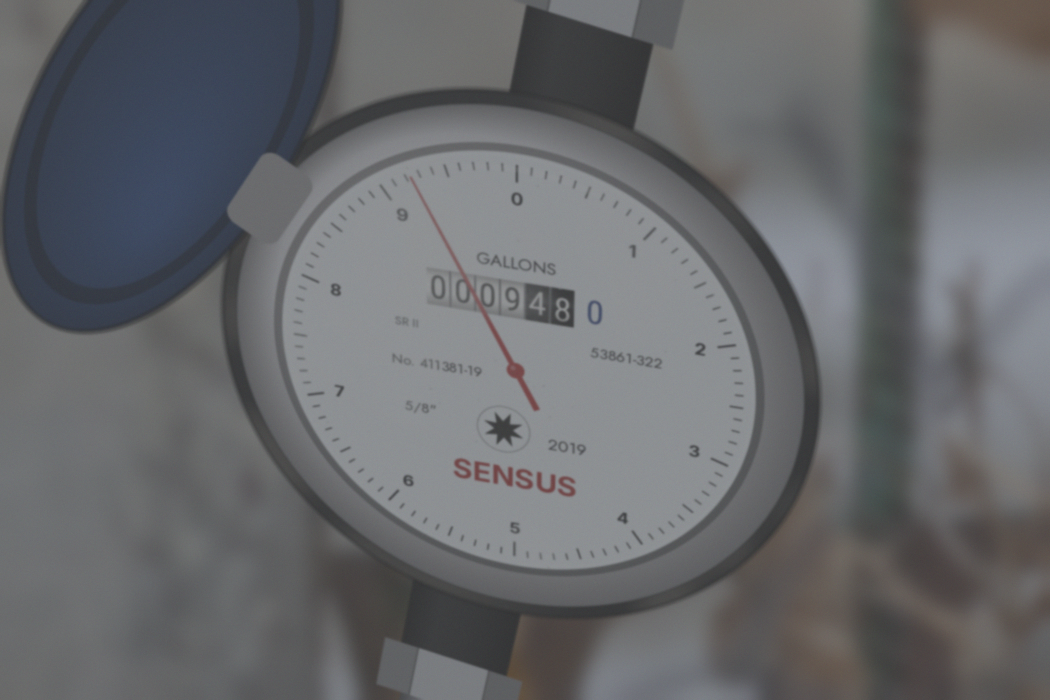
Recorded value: 9479.2 gal
